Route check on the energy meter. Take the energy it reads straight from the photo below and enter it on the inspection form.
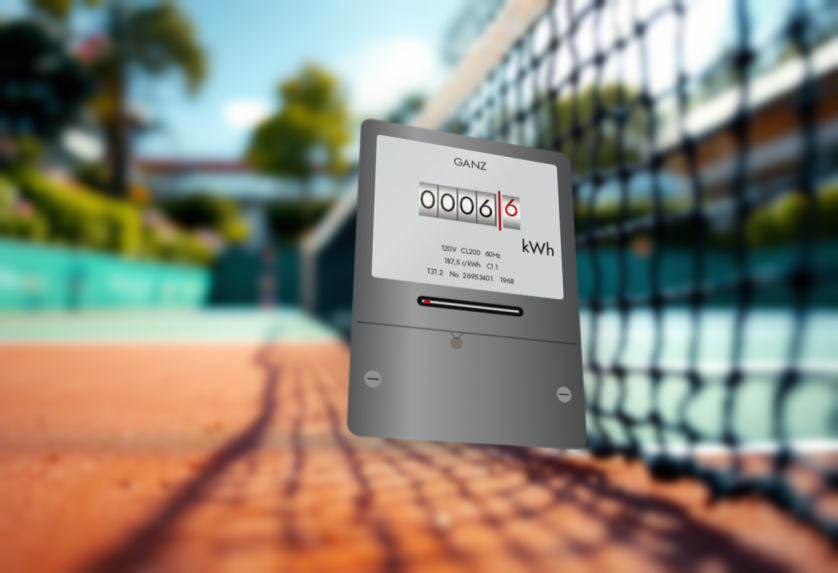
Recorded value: 6.6 kWh
